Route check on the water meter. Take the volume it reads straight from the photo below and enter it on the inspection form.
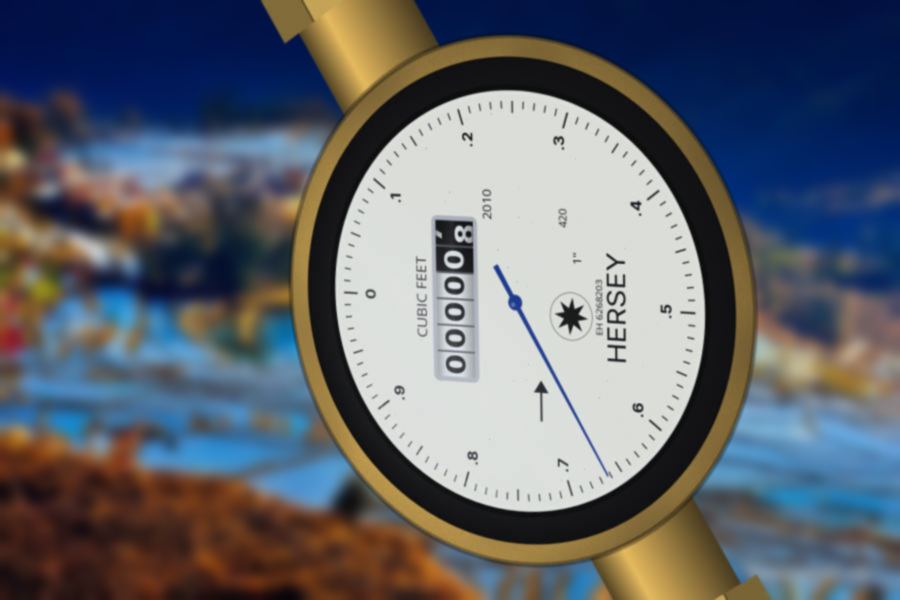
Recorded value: 7.66 ft³
